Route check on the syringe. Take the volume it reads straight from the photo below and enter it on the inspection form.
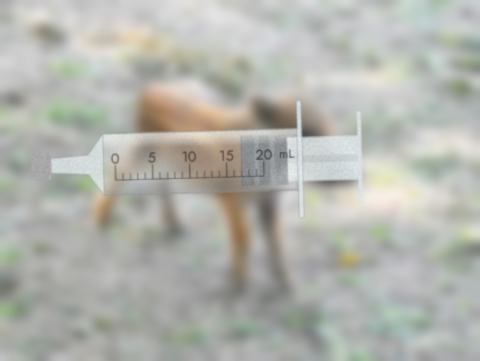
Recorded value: 17 mL
